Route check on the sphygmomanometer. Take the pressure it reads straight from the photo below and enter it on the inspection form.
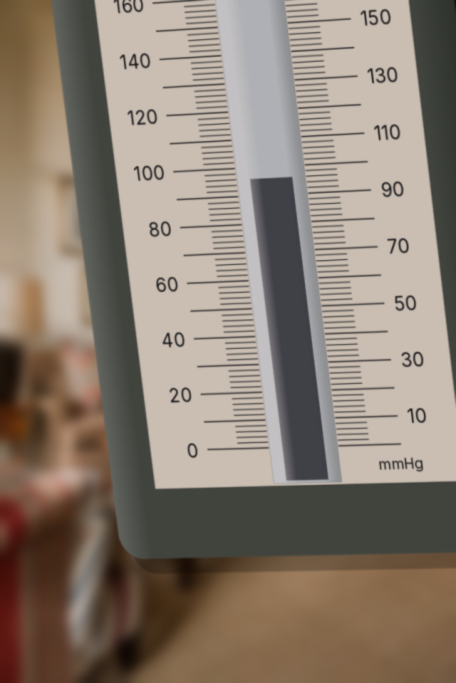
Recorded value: 96 mmHg
